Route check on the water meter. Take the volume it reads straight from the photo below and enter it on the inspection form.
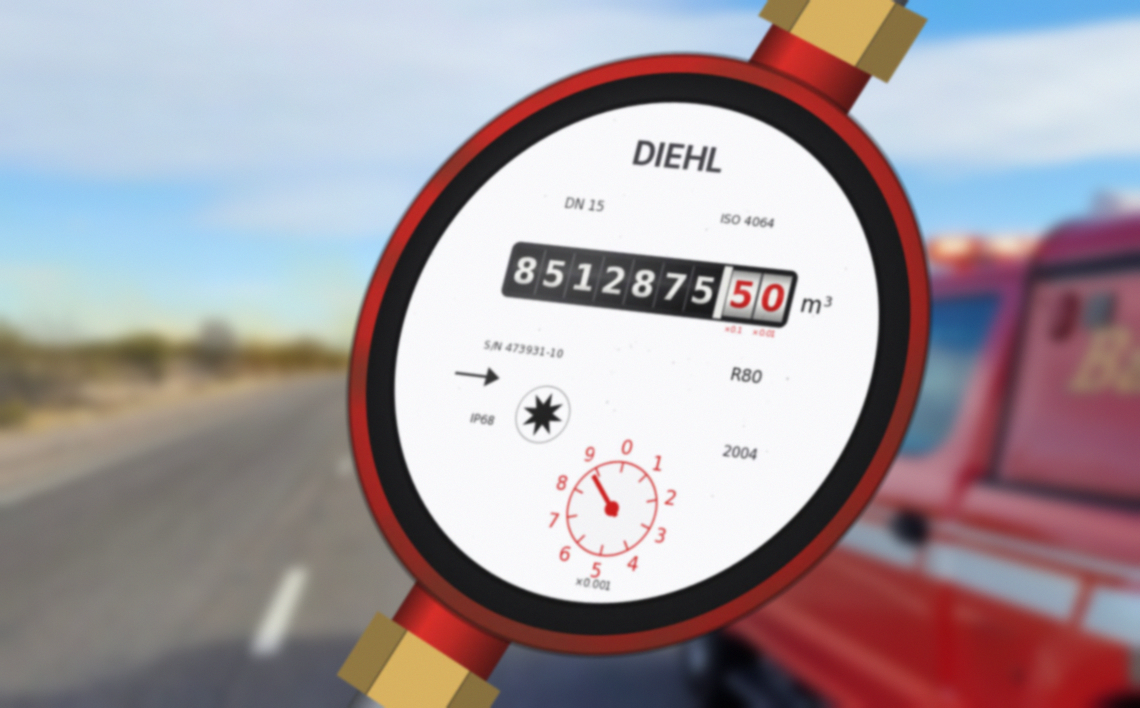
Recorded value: 8512875.508 m³
